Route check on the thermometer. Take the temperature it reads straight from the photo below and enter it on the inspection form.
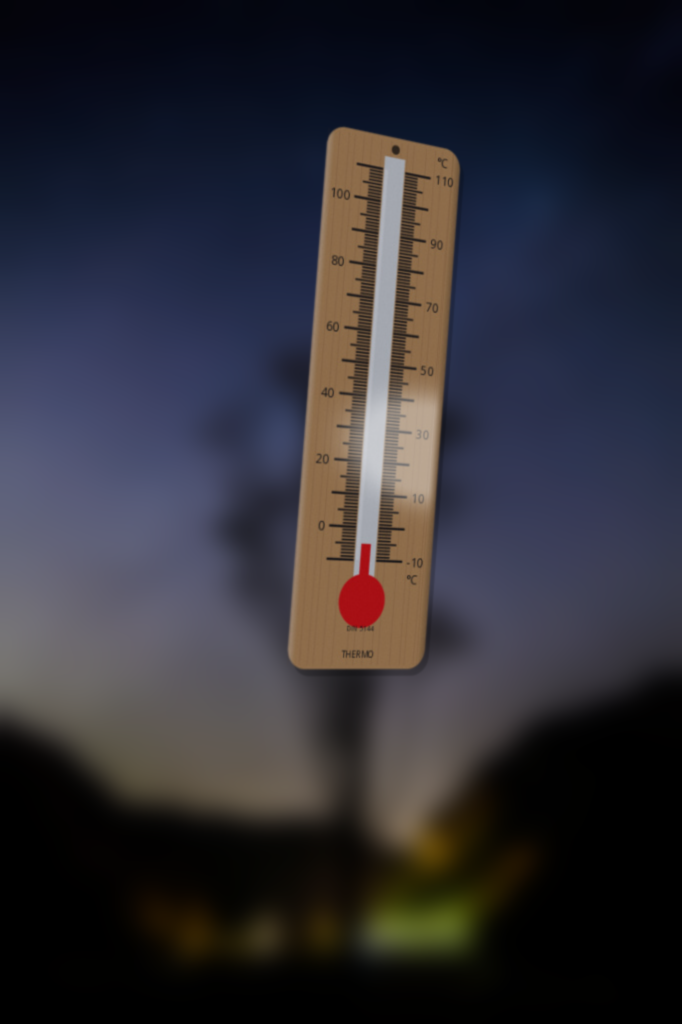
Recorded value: -5 °C
